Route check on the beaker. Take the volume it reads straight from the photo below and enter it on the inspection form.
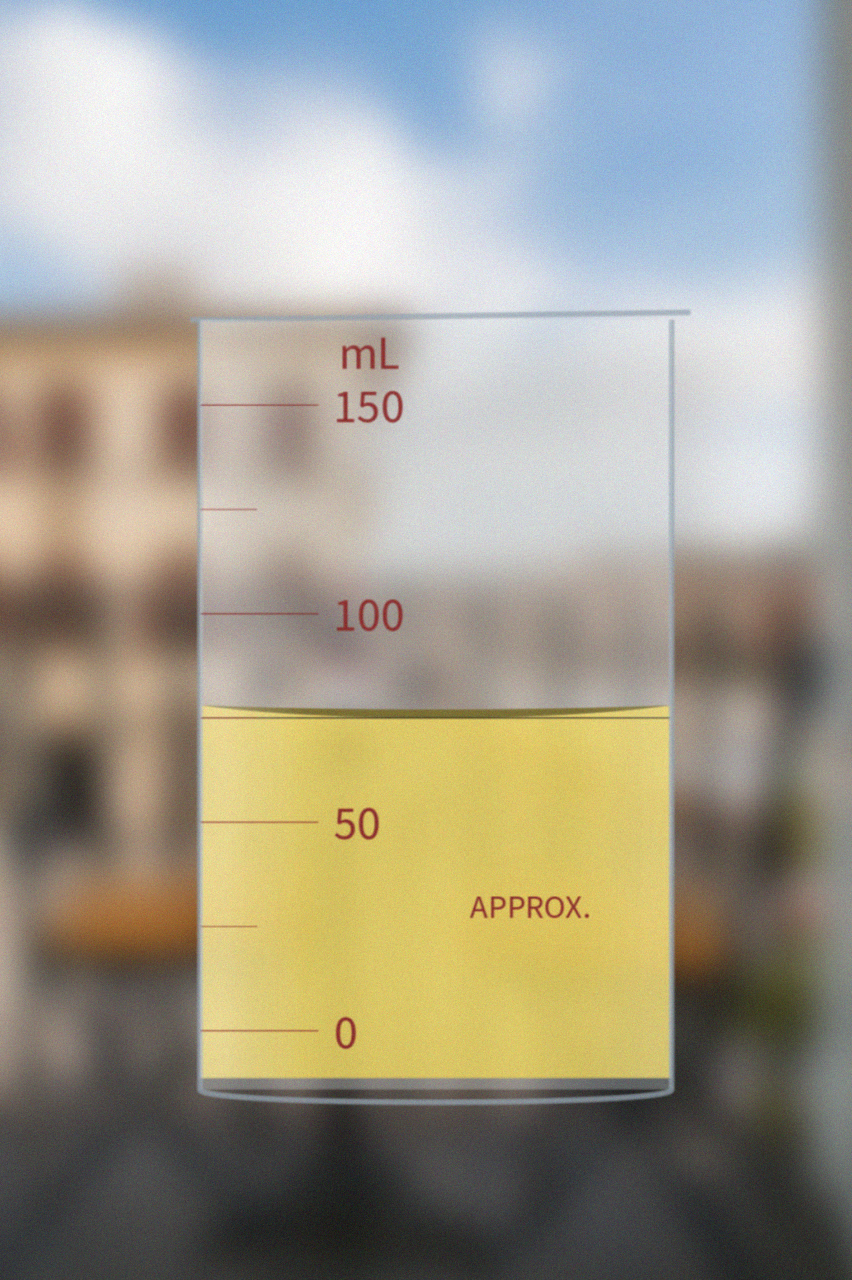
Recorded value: 75 mL
